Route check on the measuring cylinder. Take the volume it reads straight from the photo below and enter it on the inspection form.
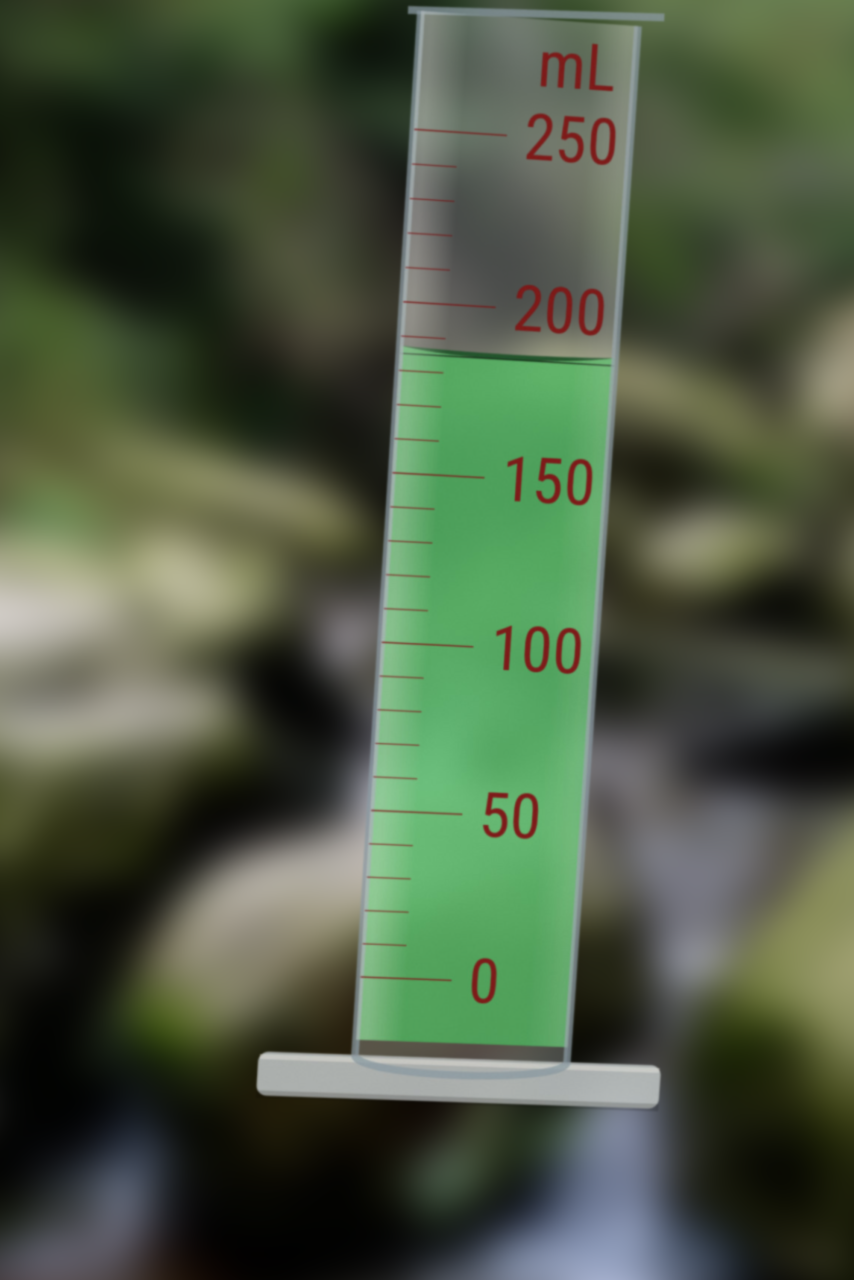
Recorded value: 185 mL
